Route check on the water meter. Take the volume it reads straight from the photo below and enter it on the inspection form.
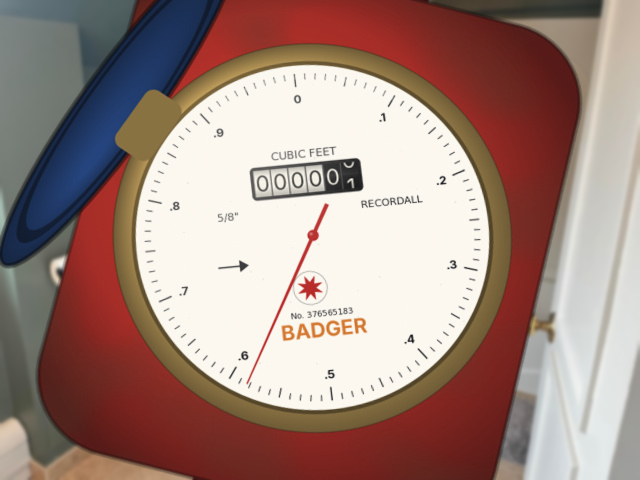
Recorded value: 0.58 ft³
